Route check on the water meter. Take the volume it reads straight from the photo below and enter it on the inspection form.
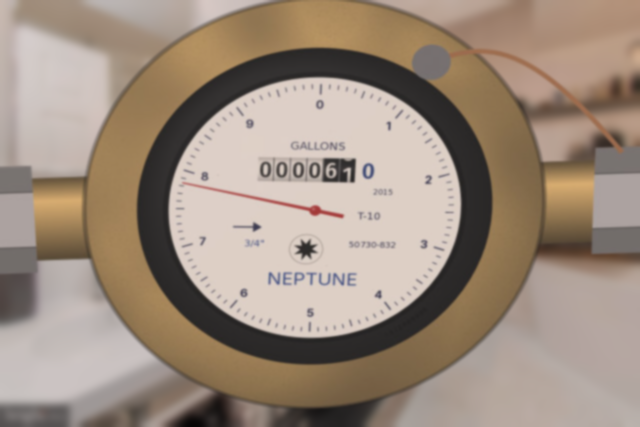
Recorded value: 607.8 gal
